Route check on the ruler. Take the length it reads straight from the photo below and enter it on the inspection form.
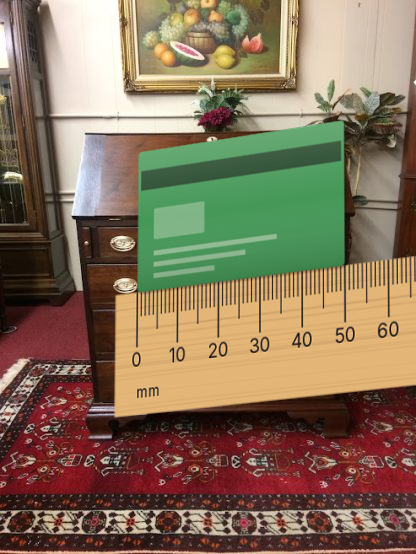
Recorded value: 50 mm
